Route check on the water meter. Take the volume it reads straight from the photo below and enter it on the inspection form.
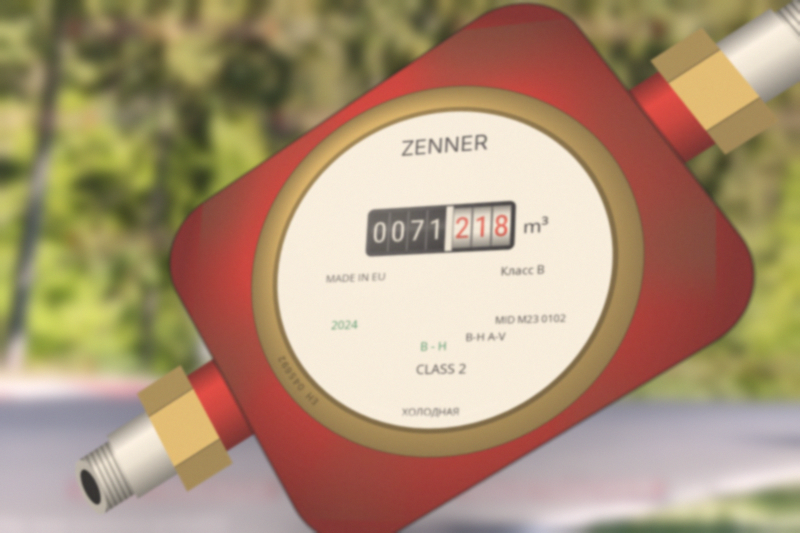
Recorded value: 71.218 m³
